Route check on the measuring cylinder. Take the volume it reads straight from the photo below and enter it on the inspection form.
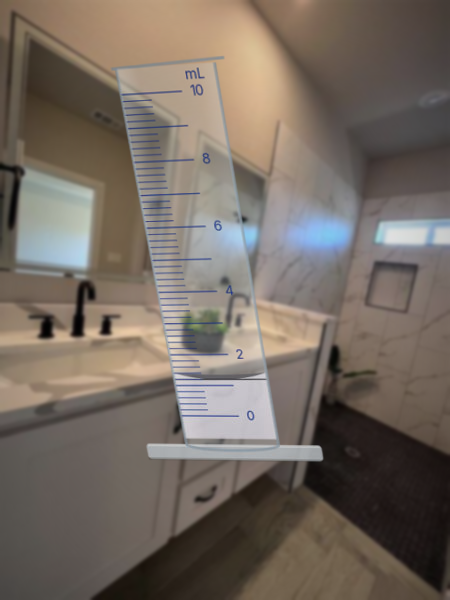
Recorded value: 1.2 mL
